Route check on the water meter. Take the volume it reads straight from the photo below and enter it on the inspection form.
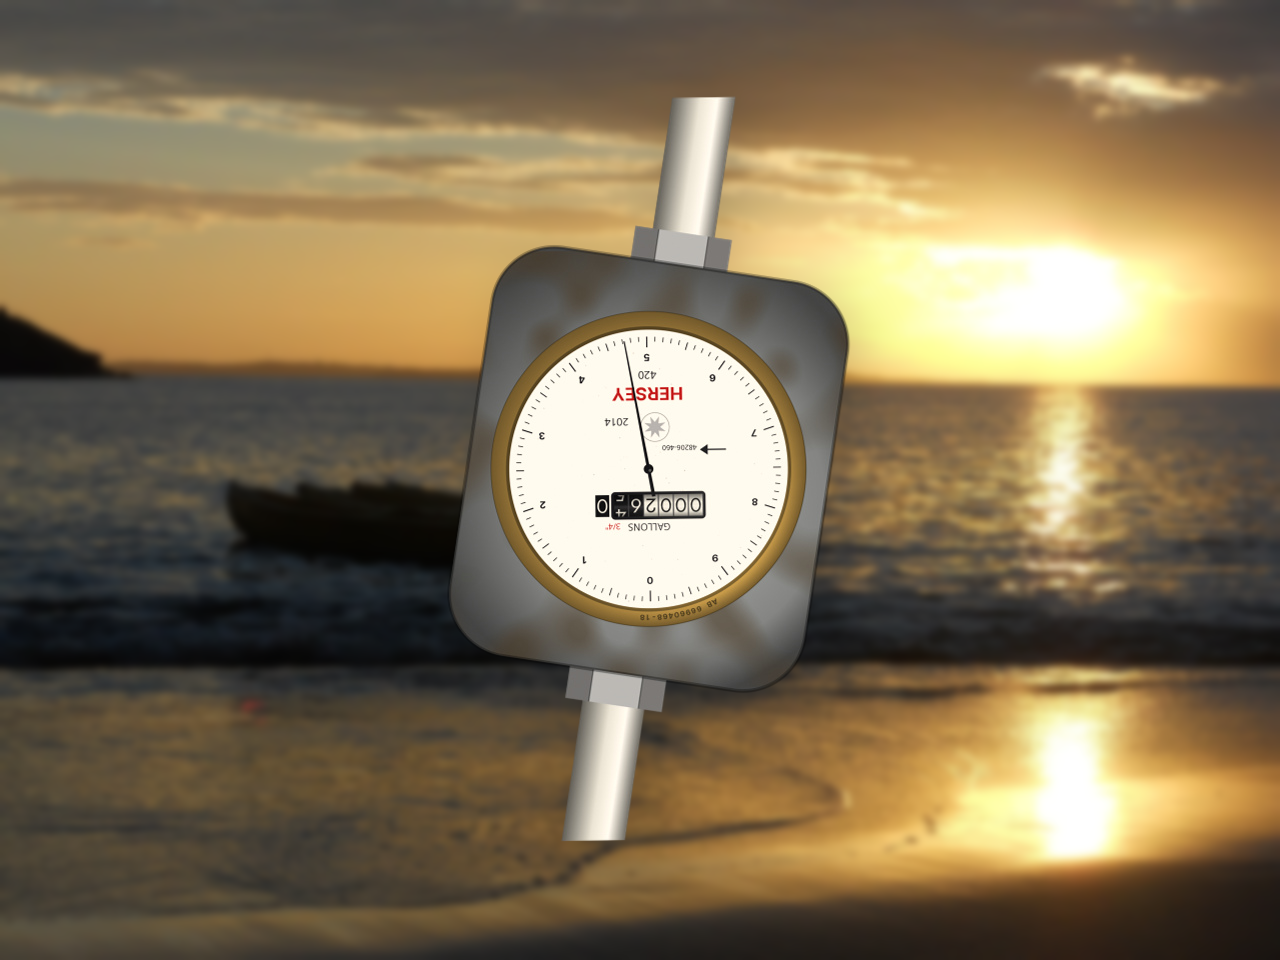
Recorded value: 2644.7 gal
